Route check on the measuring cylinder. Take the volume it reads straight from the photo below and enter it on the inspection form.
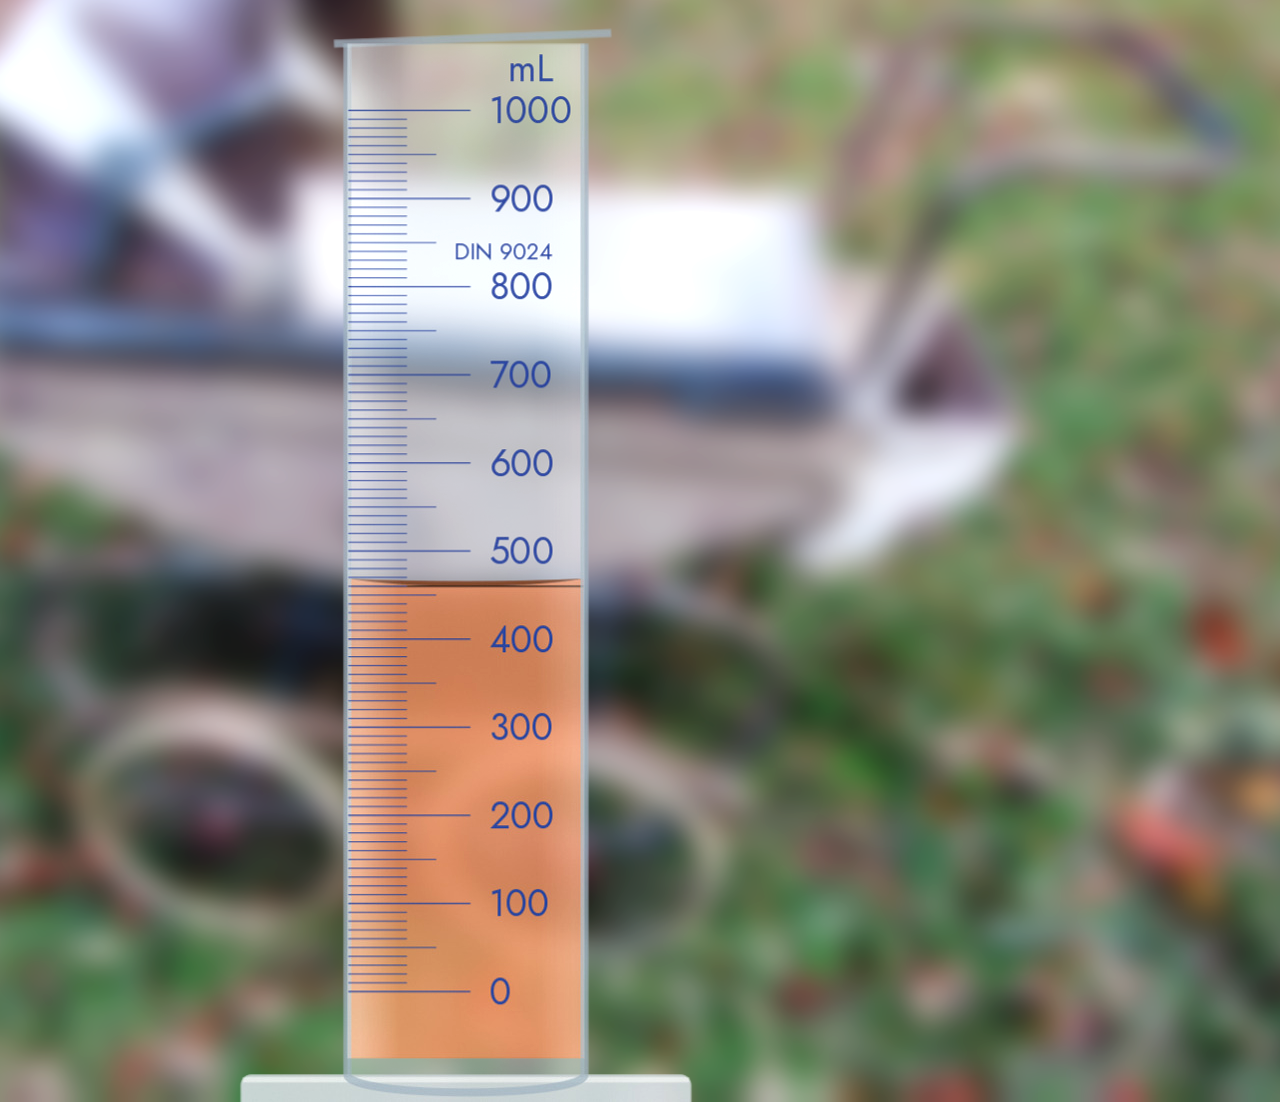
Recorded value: 460 mL
